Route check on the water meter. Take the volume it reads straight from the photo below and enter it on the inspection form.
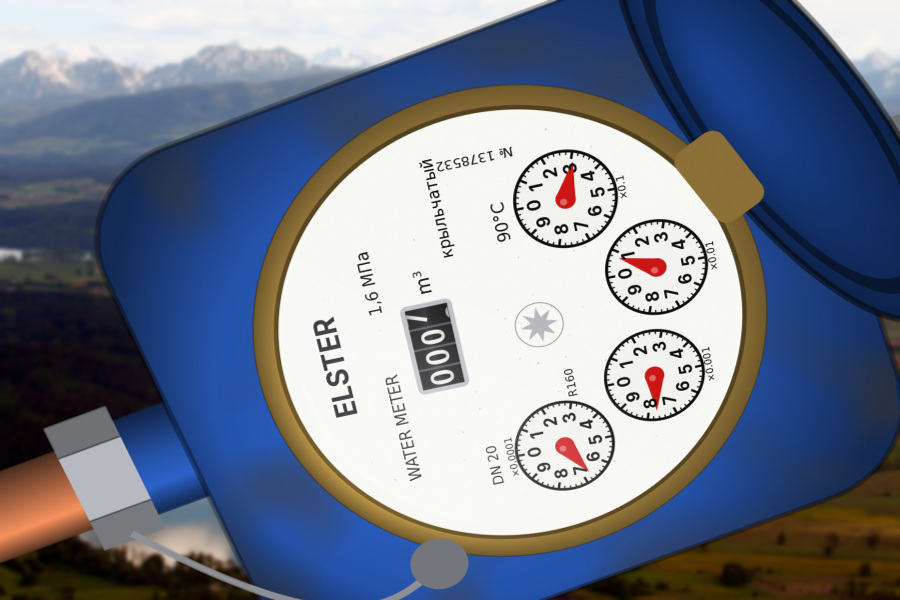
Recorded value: 7.3076 m³
